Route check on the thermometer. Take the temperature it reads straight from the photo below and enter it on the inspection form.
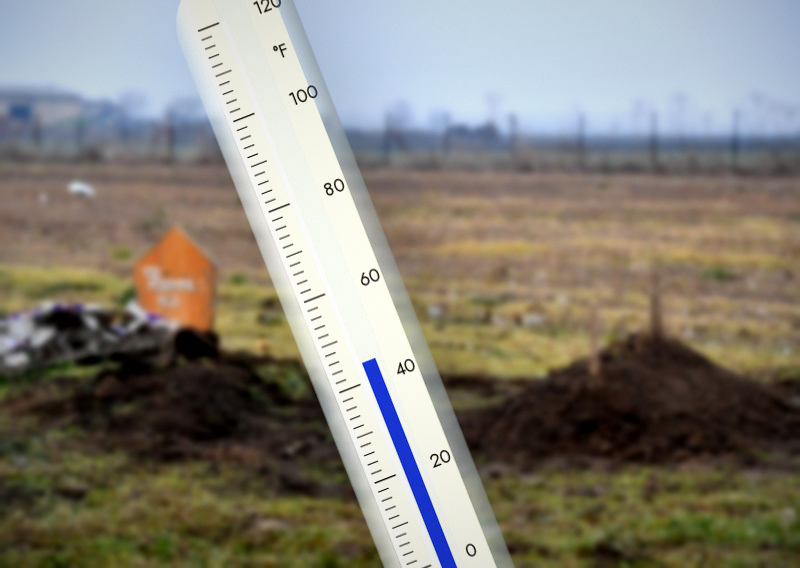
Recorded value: 44 °F
